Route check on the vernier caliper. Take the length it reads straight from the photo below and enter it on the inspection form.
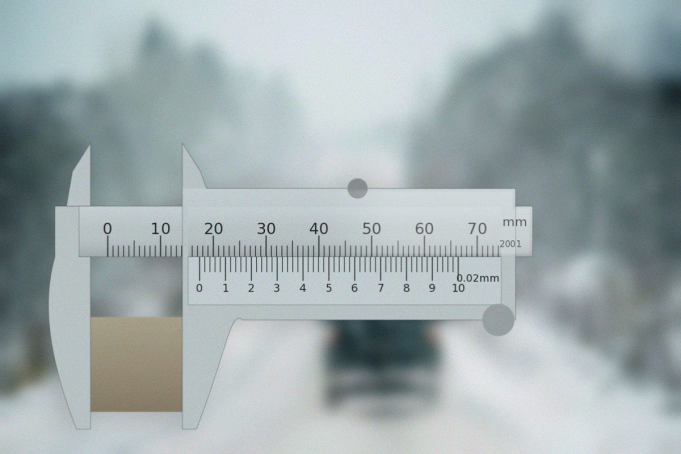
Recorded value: 17.4 mm
